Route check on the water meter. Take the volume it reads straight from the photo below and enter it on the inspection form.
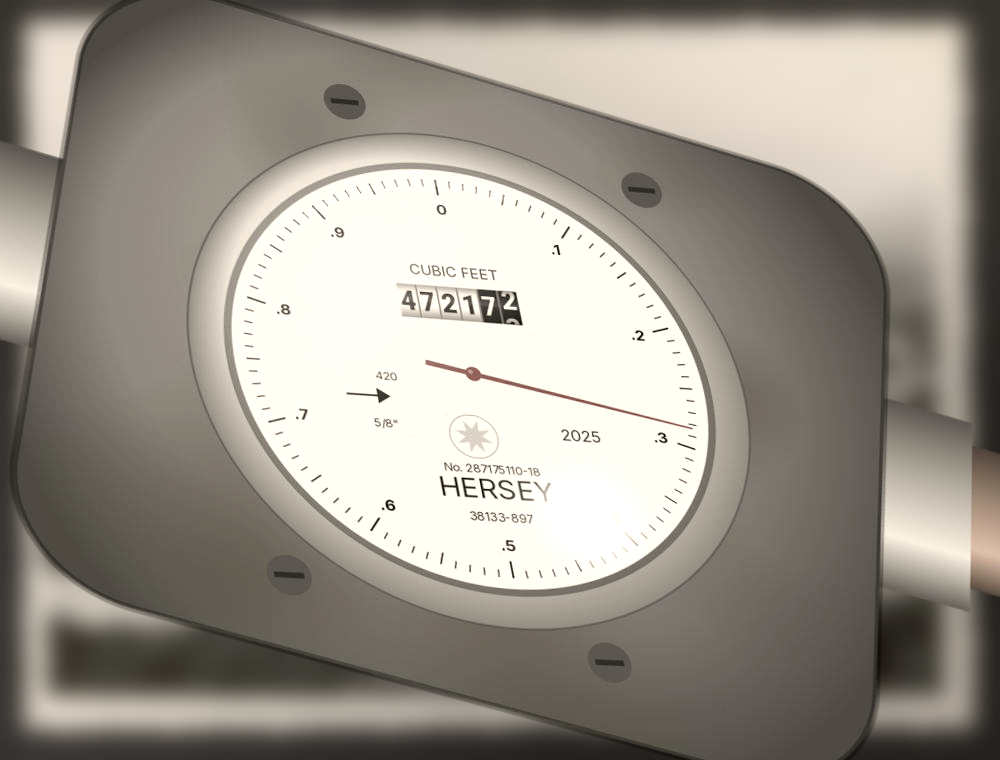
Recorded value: 472172.28 ft³
